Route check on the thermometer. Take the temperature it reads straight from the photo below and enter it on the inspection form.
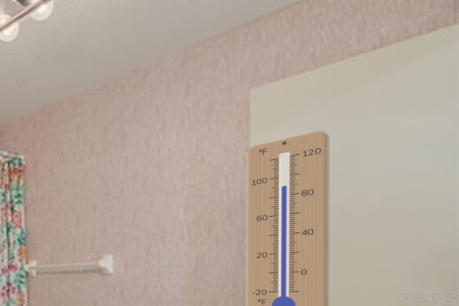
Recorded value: 90 °F
